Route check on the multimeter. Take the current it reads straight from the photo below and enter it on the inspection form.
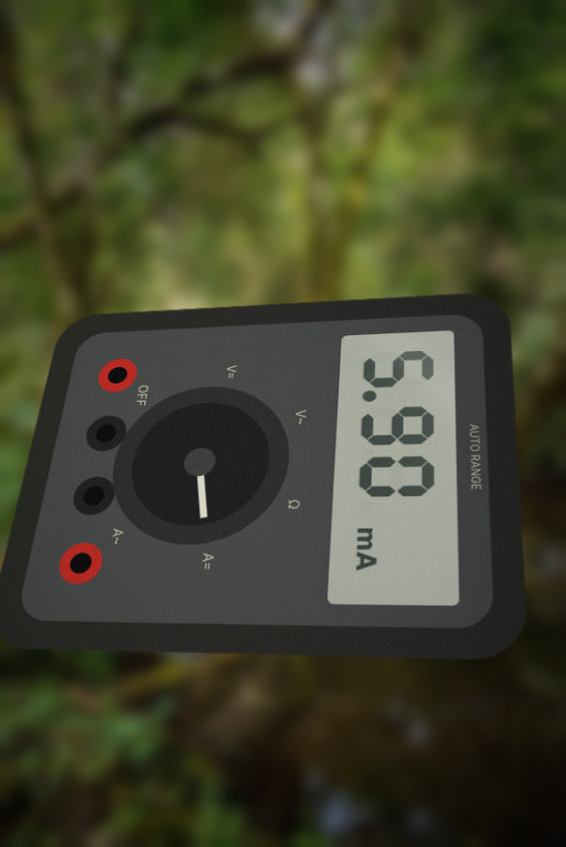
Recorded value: 5.90 mA
